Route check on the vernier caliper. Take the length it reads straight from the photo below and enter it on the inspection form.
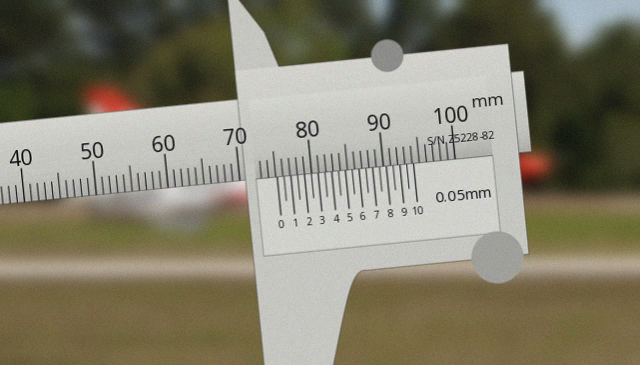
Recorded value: 75.2 mm
